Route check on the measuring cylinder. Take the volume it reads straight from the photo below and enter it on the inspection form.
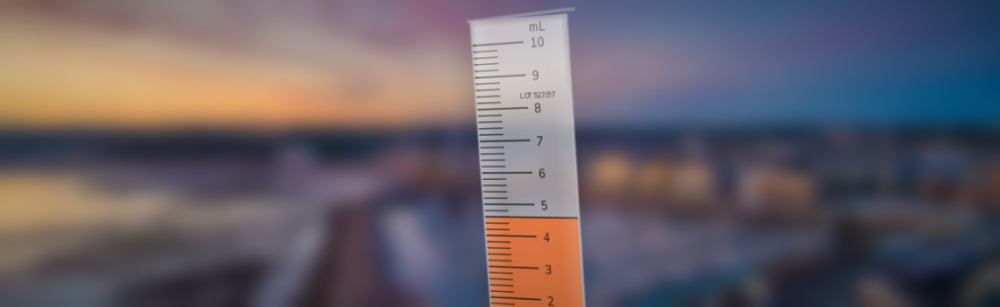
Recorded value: 4.6 mL
